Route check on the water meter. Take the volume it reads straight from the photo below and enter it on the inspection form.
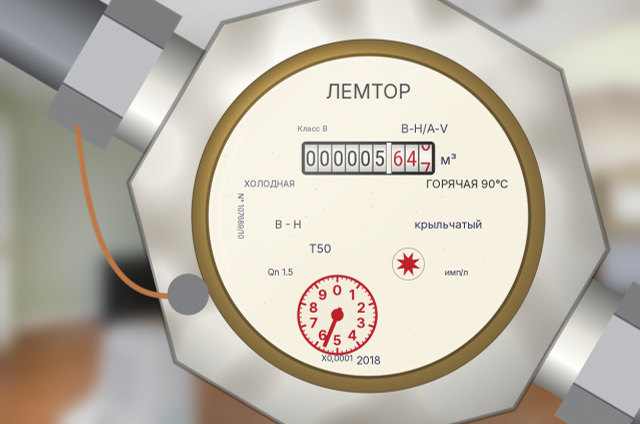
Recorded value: 5.6465 m³
